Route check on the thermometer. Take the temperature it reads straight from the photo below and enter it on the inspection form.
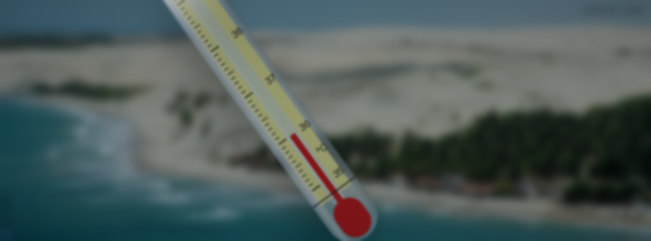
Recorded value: 36 °C
